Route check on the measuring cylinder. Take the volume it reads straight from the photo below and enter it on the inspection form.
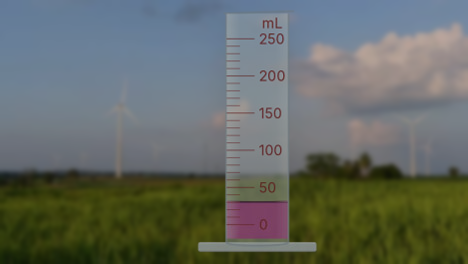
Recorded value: 30 mL
